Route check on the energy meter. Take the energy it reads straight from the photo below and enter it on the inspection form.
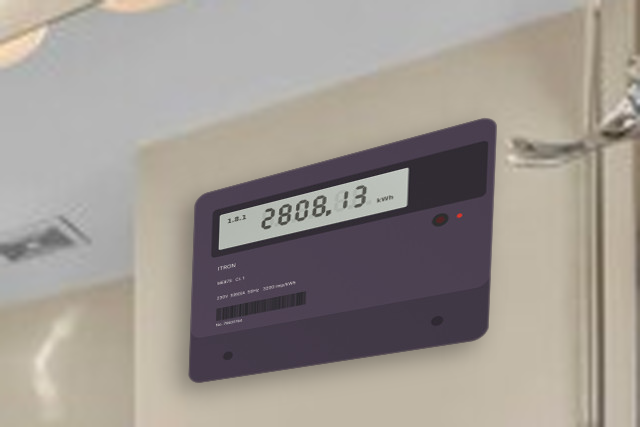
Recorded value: 2808.13 kWh
